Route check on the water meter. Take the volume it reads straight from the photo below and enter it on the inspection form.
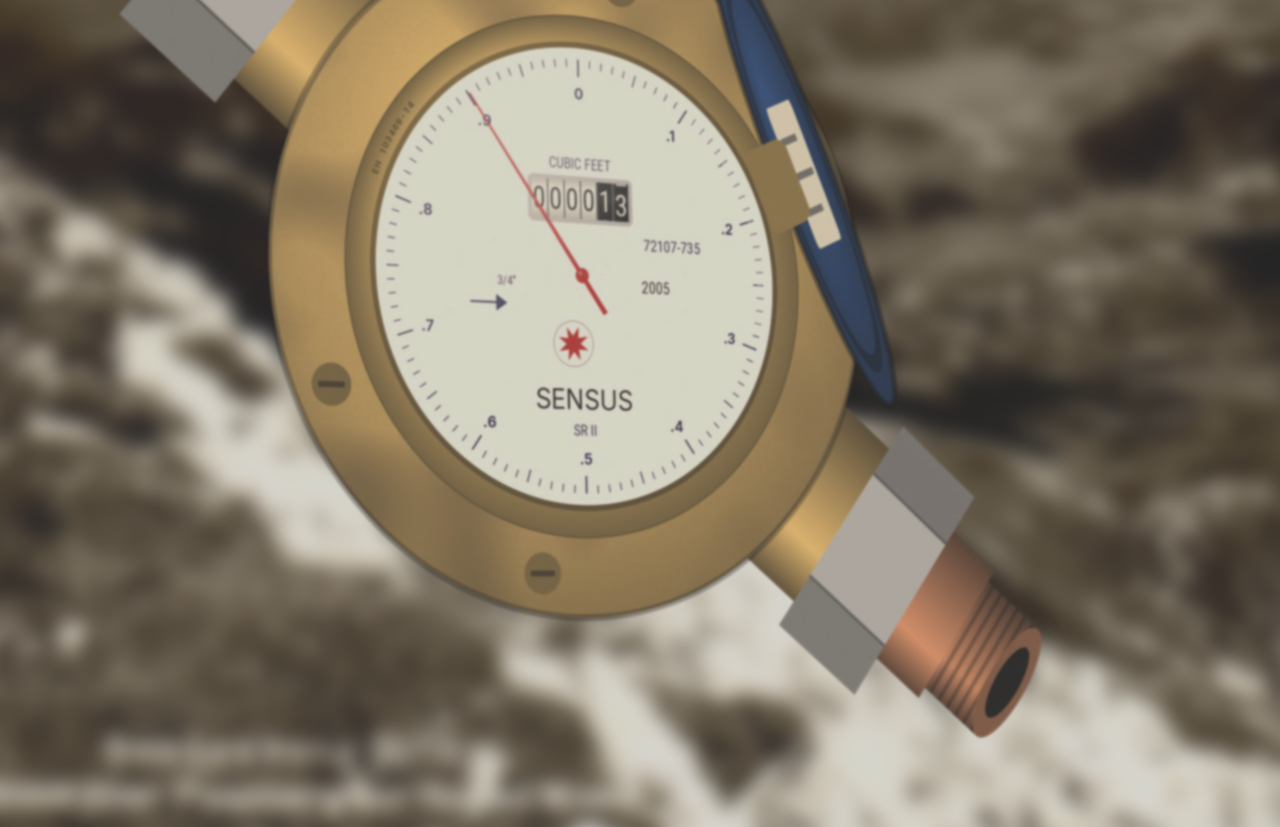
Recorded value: 12.90 ft³
